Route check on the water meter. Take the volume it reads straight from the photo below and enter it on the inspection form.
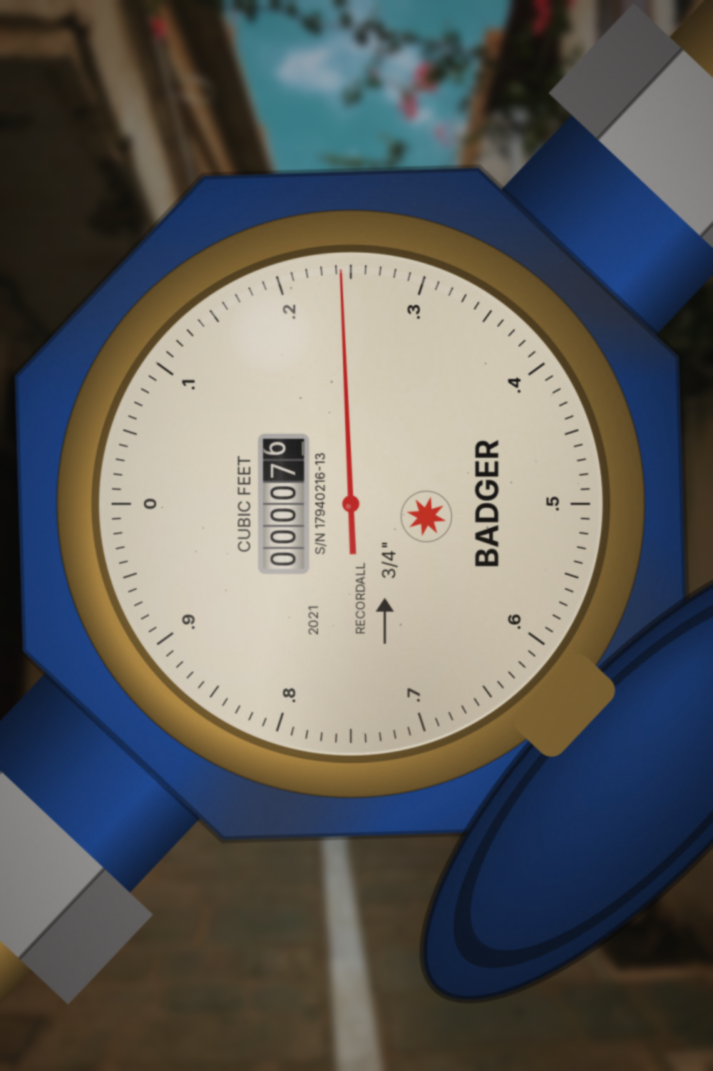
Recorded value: 76.24 ft³
